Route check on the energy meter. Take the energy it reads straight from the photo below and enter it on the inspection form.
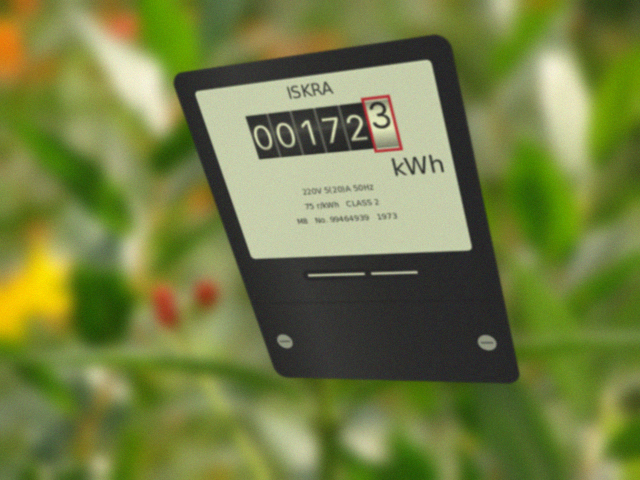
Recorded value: 172.3 kWh
